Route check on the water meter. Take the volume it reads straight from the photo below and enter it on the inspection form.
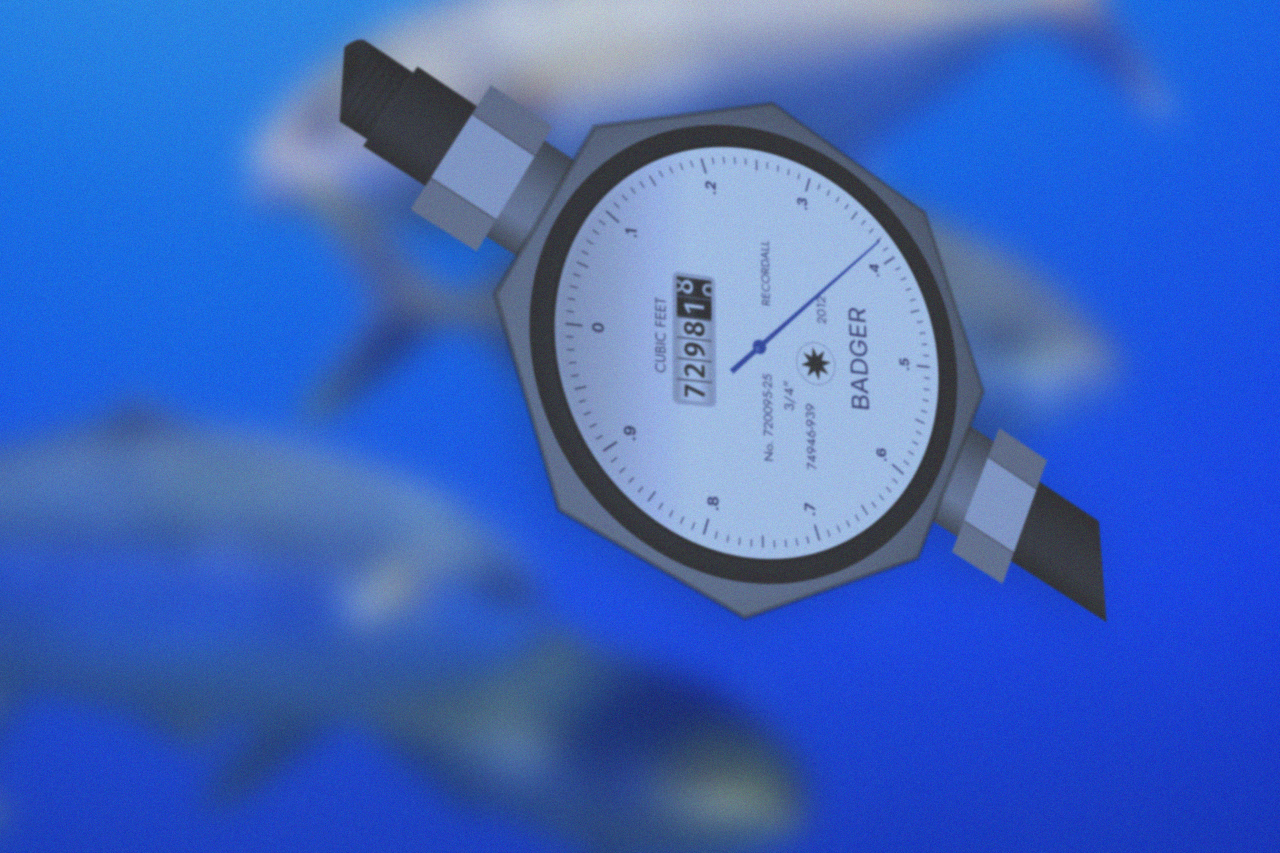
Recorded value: 729818.38 ft³
